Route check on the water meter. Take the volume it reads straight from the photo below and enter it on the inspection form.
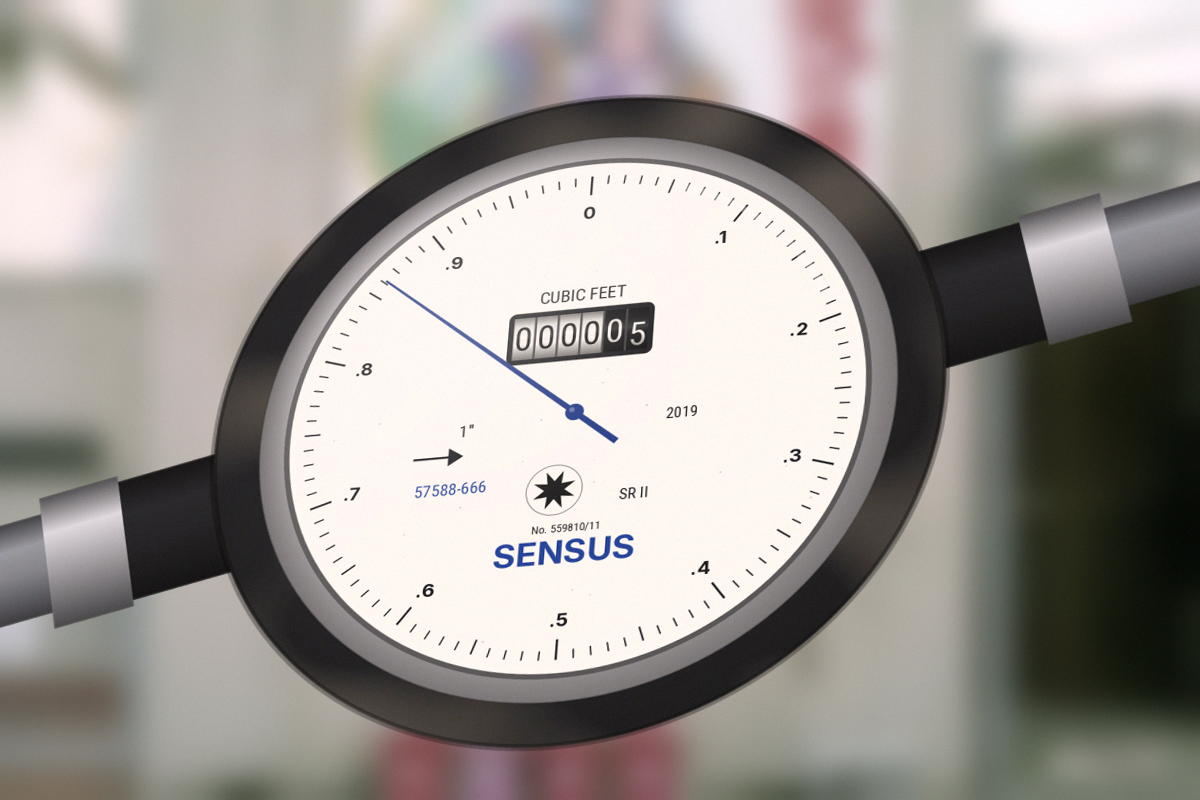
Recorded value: 4.86 ft³
